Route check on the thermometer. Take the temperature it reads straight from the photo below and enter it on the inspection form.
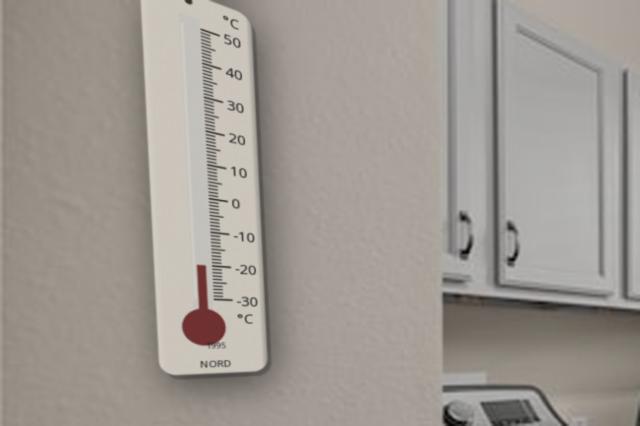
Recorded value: -20 °C
